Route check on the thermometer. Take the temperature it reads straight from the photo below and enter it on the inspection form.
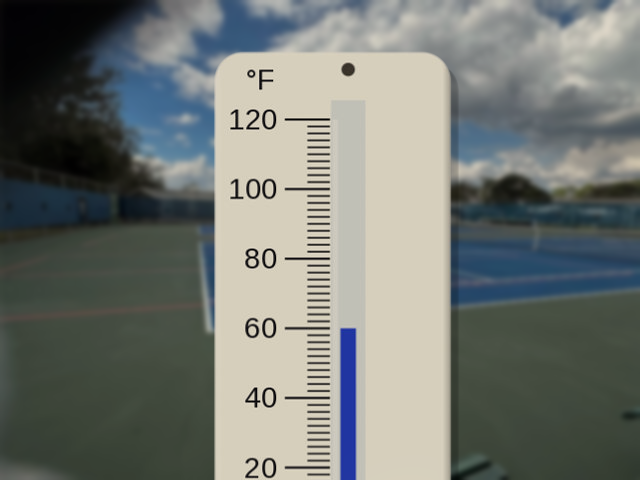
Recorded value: 60 °F
